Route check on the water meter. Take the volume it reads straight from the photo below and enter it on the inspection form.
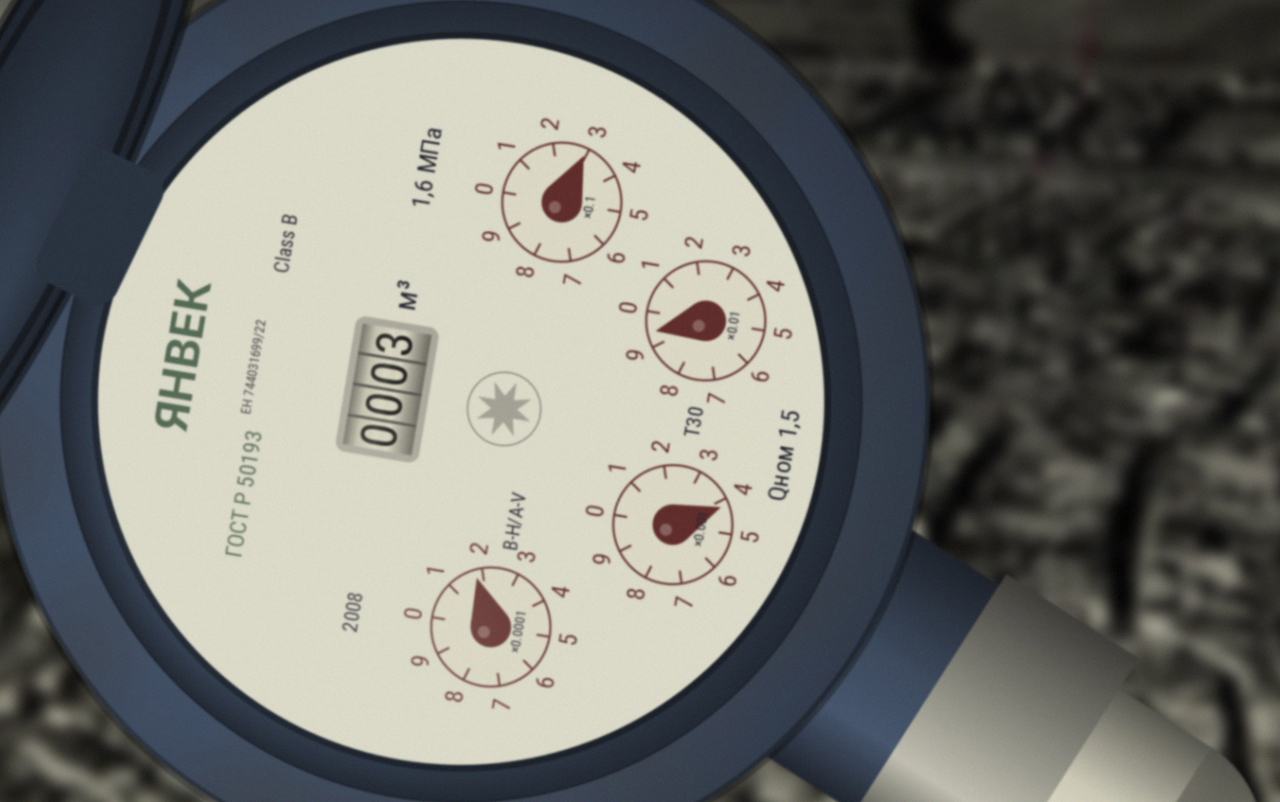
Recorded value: 3.2941 m³
